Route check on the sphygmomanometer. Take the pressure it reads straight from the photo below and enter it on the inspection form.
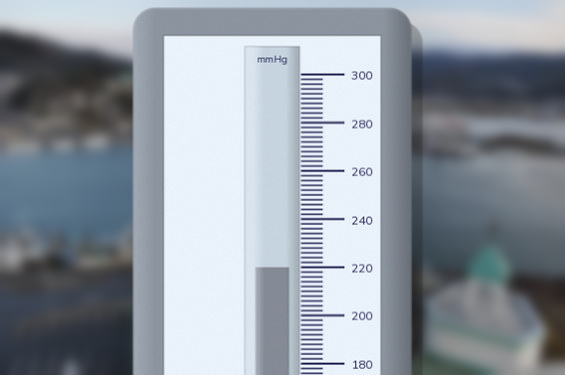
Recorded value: 220 mmHg
